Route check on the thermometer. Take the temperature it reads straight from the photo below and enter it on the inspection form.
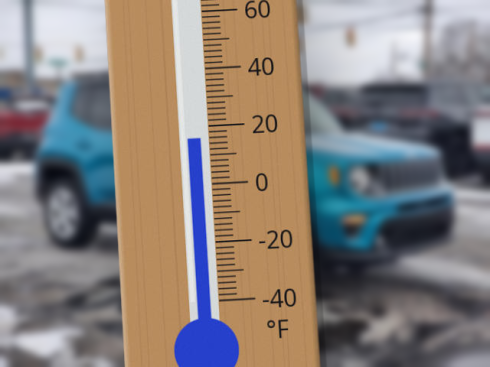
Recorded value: 16 °F
